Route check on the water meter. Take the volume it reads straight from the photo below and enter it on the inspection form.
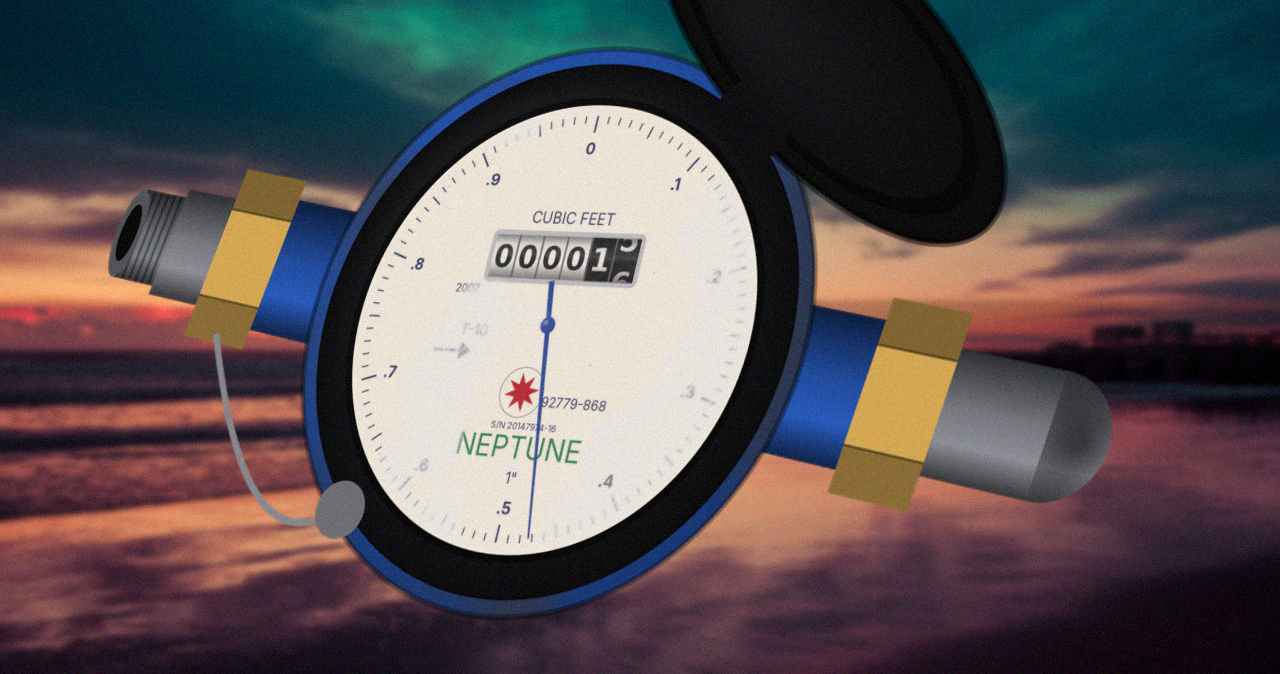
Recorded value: 15.47 ft³
